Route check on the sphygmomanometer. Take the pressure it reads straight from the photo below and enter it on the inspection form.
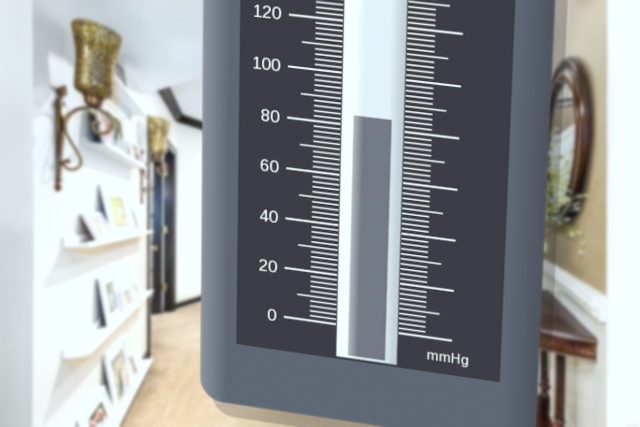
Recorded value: 84 mmHg
